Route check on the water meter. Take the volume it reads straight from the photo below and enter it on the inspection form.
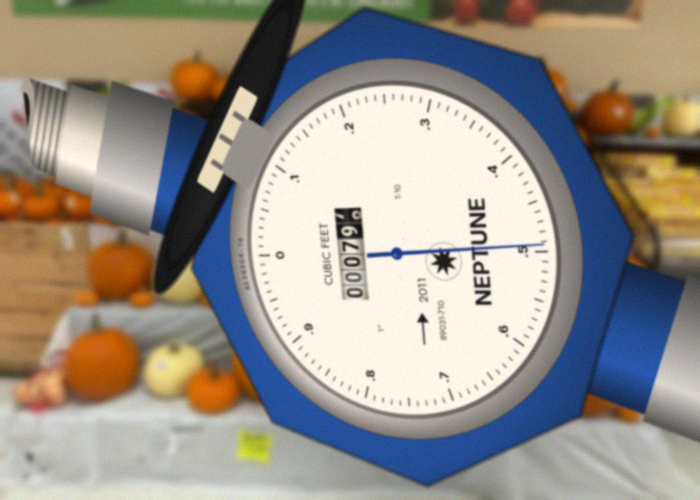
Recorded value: 797.49 ft³
